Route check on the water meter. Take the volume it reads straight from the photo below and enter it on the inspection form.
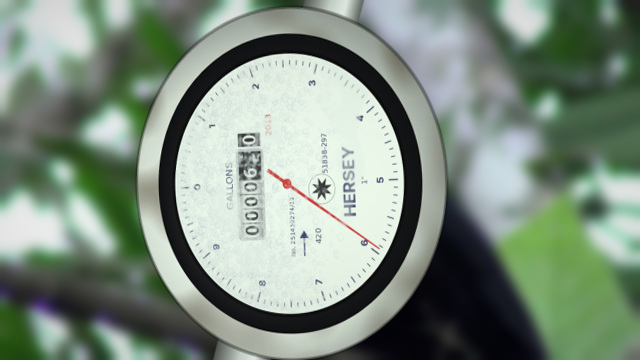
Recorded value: 645.9 gal
